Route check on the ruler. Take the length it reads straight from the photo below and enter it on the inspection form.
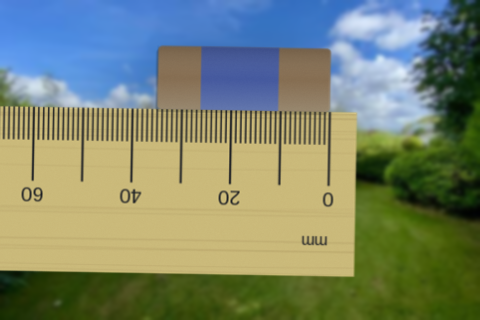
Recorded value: 35 mm
